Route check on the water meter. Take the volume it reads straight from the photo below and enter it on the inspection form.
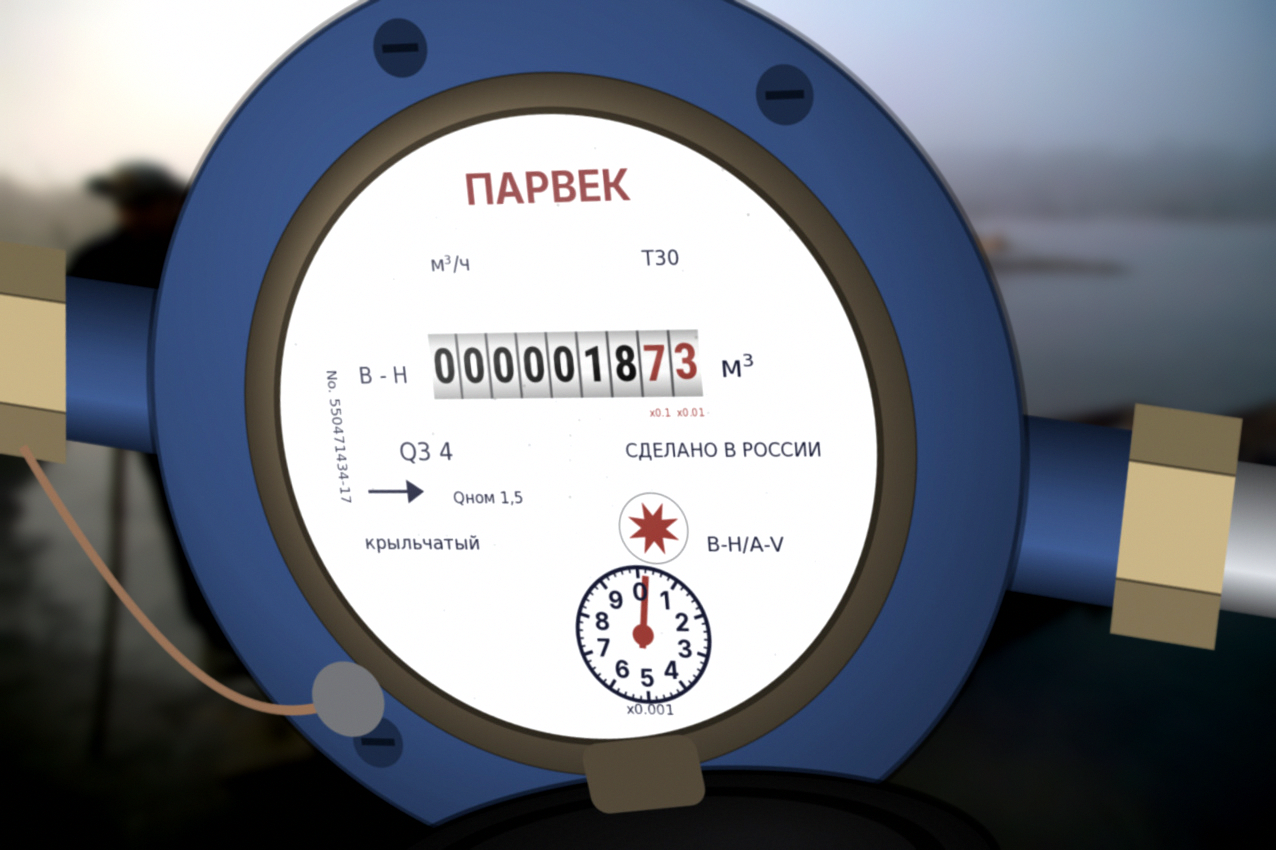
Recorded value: 18.730 m³
